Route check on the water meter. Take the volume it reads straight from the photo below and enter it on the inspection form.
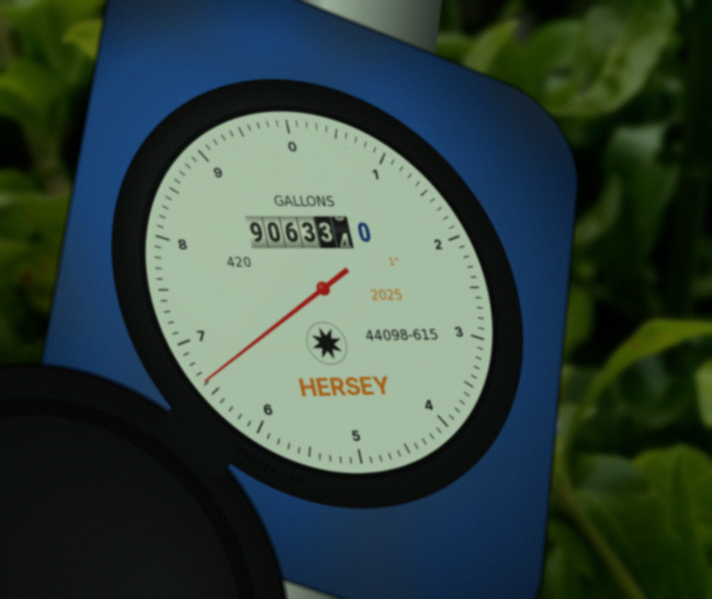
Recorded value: 9063336.6 gal
